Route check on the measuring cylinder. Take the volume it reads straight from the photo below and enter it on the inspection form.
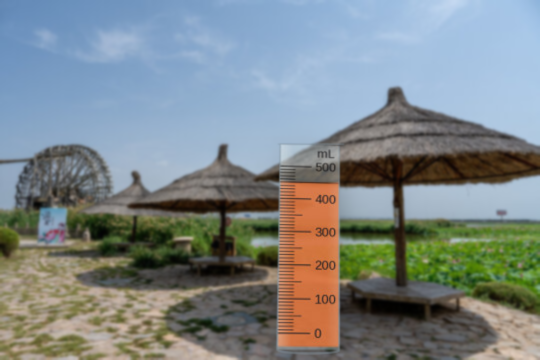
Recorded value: 450 mL
